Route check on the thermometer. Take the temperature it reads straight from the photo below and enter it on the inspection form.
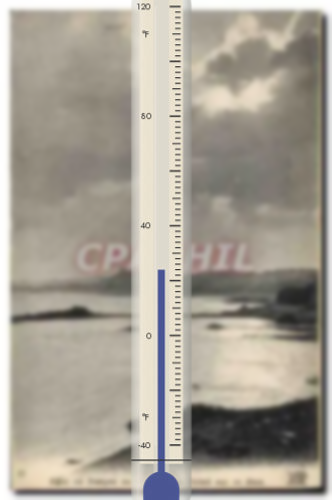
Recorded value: 24 °F
